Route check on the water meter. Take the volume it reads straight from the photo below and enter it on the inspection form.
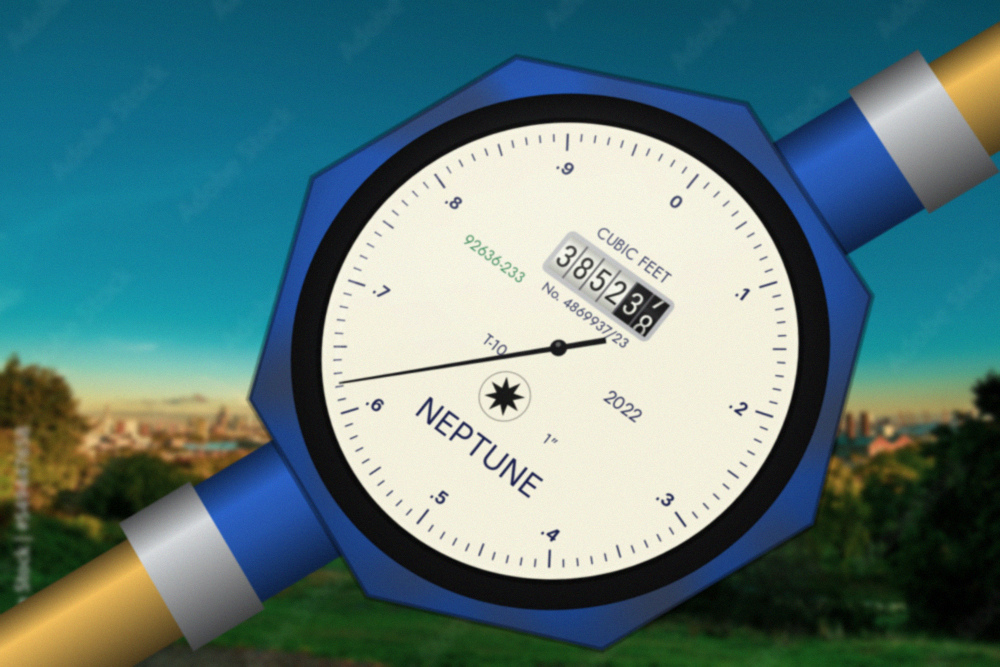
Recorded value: 385237.62 ft³
